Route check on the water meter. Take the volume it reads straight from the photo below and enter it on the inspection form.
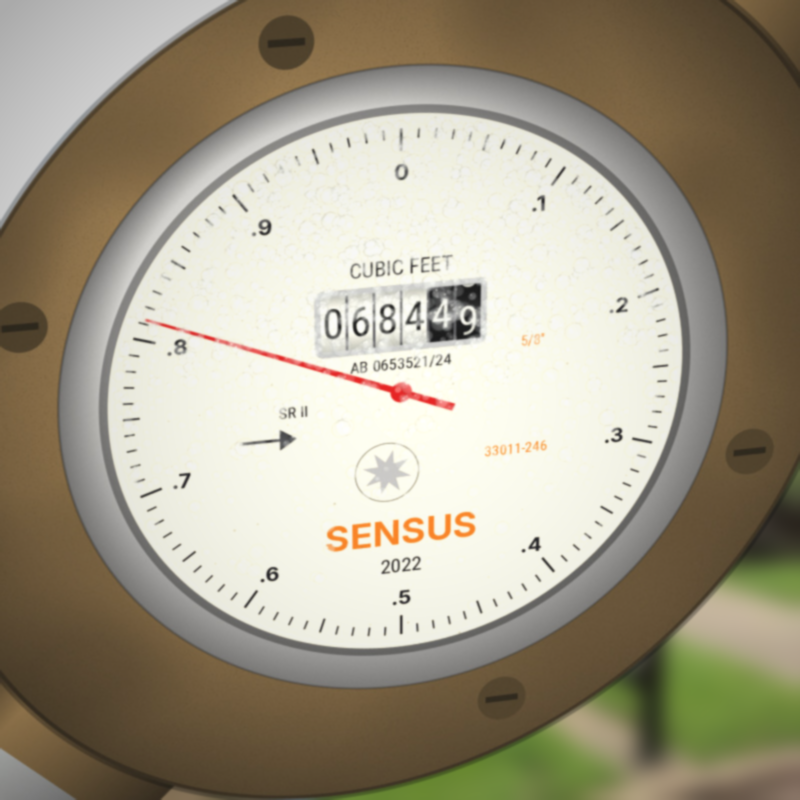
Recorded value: 68448.81 ft³
